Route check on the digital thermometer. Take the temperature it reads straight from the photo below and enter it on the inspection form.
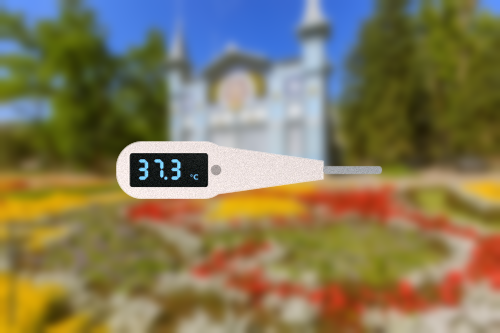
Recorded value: 37.3 °C
